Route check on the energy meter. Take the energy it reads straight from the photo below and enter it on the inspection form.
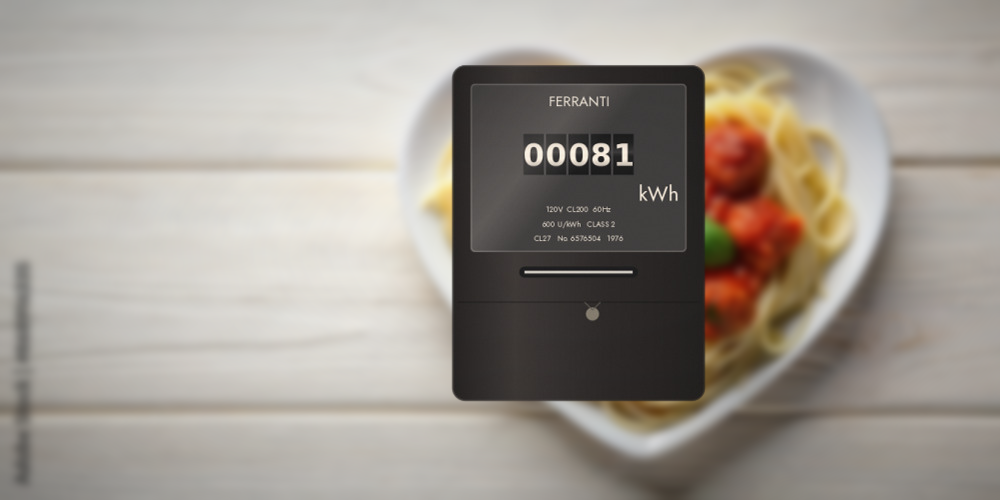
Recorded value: 81 kWh
